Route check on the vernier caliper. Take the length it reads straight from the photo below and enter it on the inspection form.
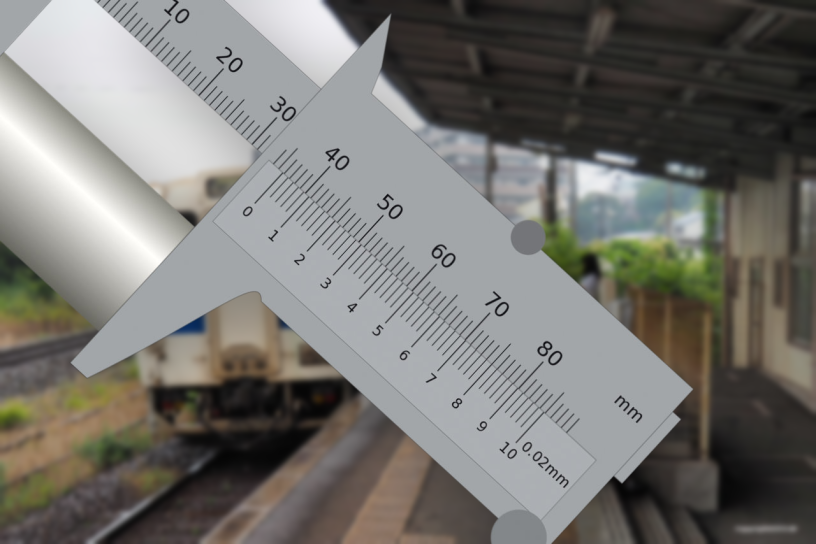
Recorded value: 35.8 mm
